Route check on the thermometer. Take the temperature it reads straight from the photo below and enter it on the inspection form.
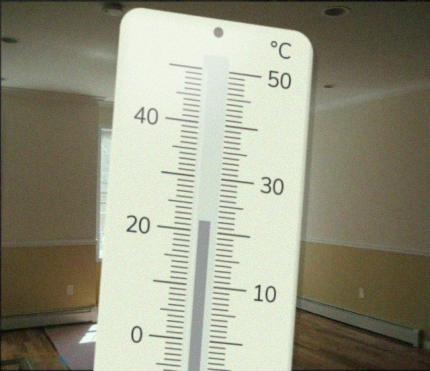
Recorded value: 22 °C
